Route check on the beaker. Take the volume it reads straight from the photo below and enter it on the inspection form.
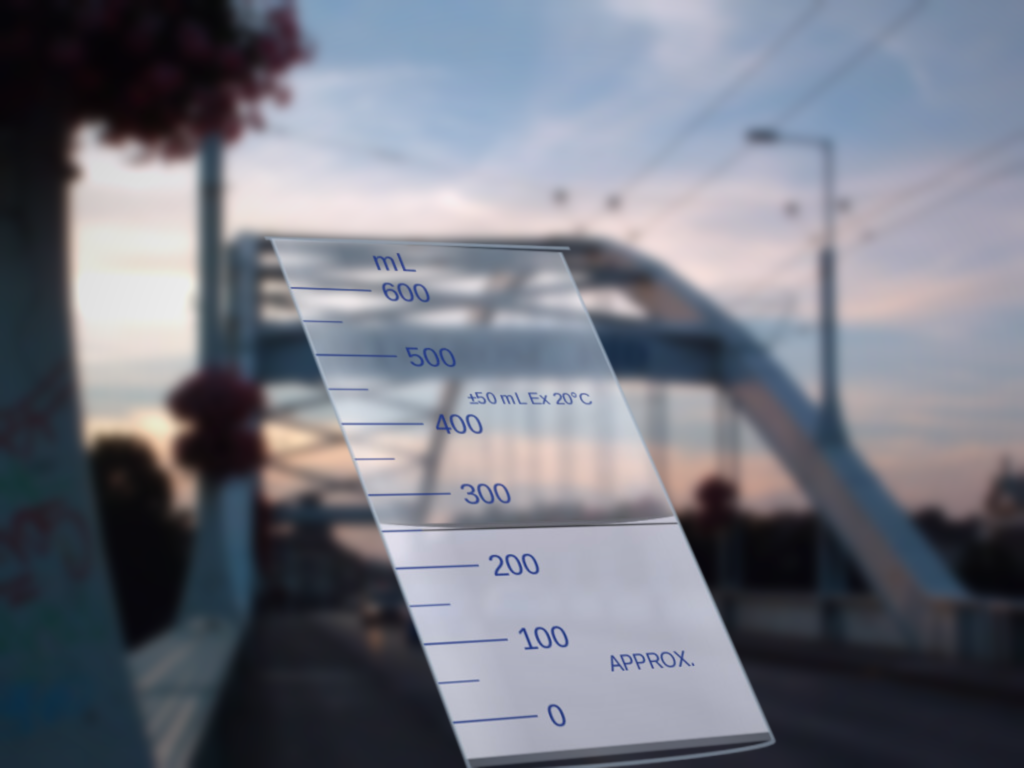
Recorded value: 250 mL
